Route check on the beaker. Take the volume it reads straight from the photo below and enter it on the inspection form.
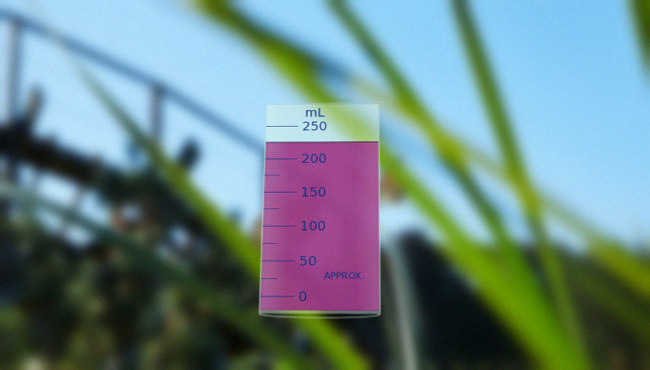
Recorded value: 225 mL
